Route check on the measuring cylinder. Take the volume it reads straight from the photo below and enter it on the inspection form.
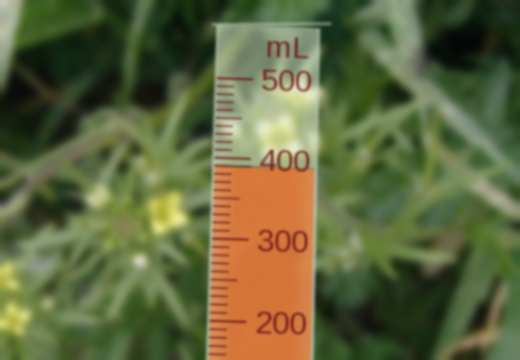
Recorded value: 390 mL
